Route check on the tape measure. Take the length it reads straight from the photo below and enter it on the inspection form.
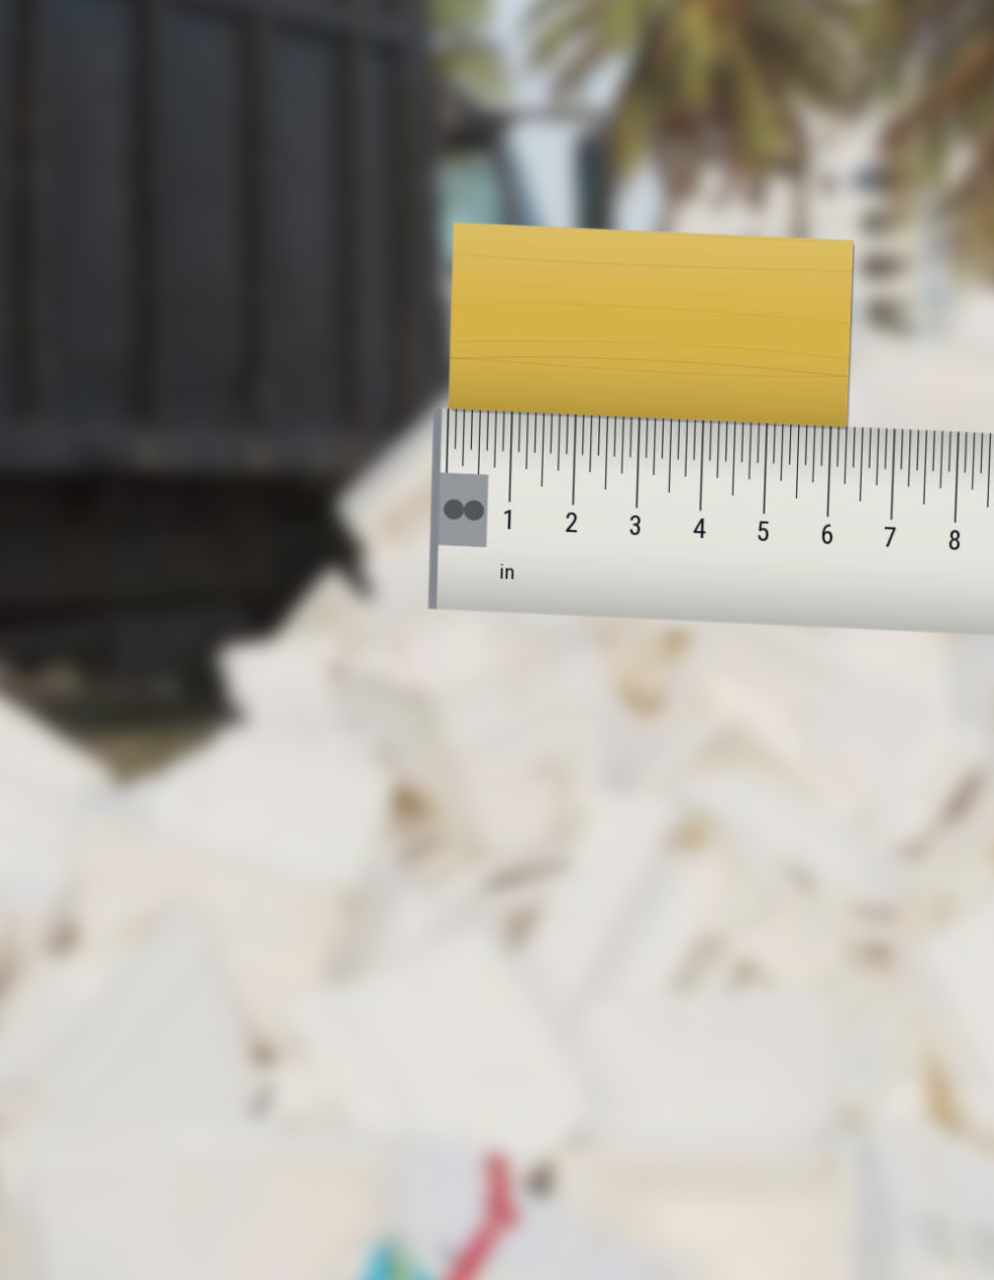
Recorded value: 6.25 in
